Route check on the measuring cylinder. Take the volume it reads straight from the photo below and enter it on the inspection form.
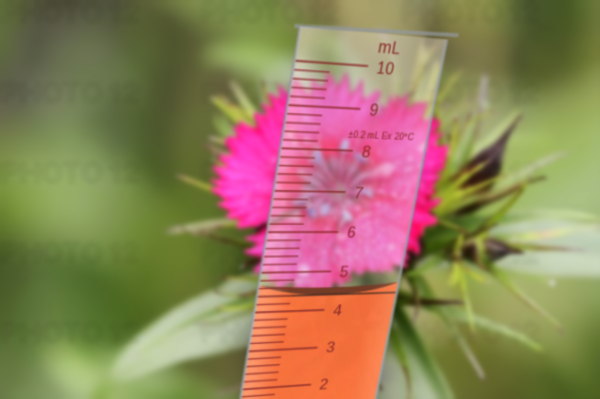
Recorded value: 4.4 mL
